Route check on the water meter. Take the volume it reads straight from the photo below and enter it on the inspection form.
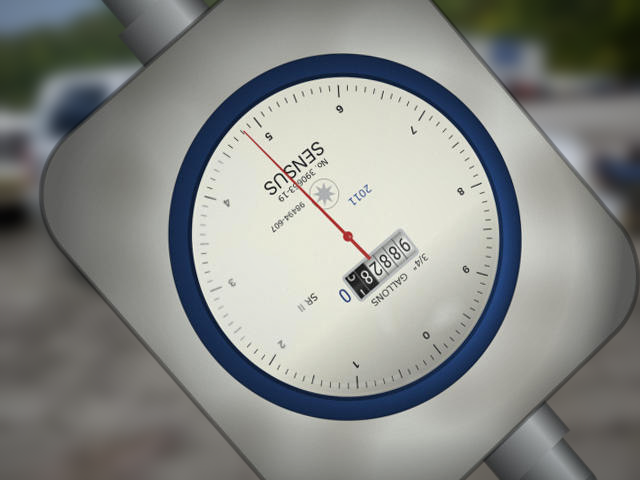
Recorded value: 9882814.8 gal
